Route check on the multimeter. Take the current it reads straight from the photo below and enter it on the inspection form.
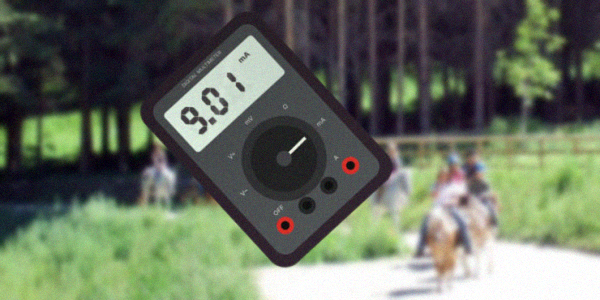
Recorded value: 9.01 mA
